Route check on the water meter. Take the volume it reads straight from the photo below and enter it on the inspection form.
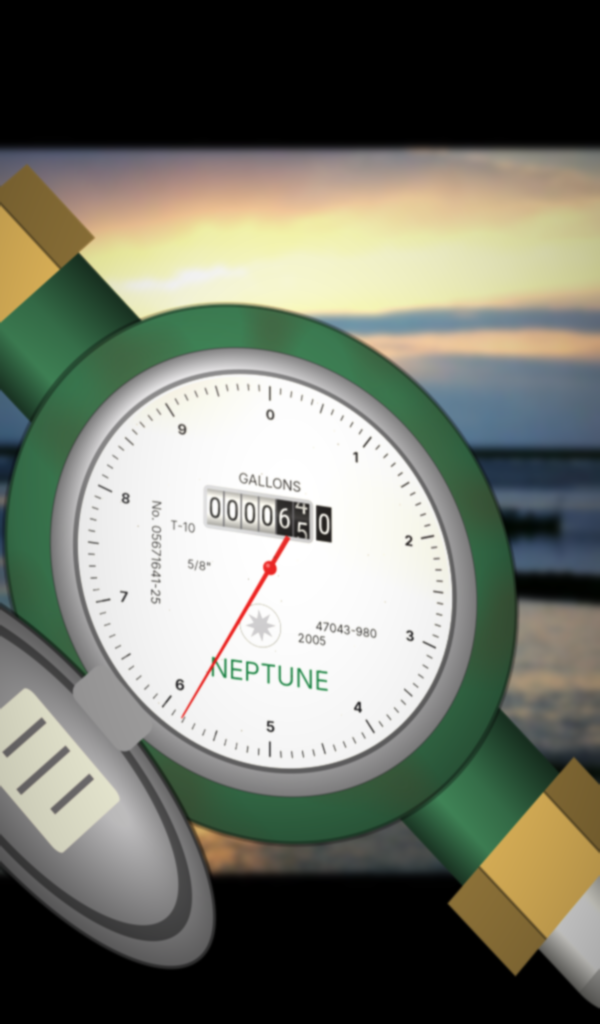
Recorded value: 645.8 gal
